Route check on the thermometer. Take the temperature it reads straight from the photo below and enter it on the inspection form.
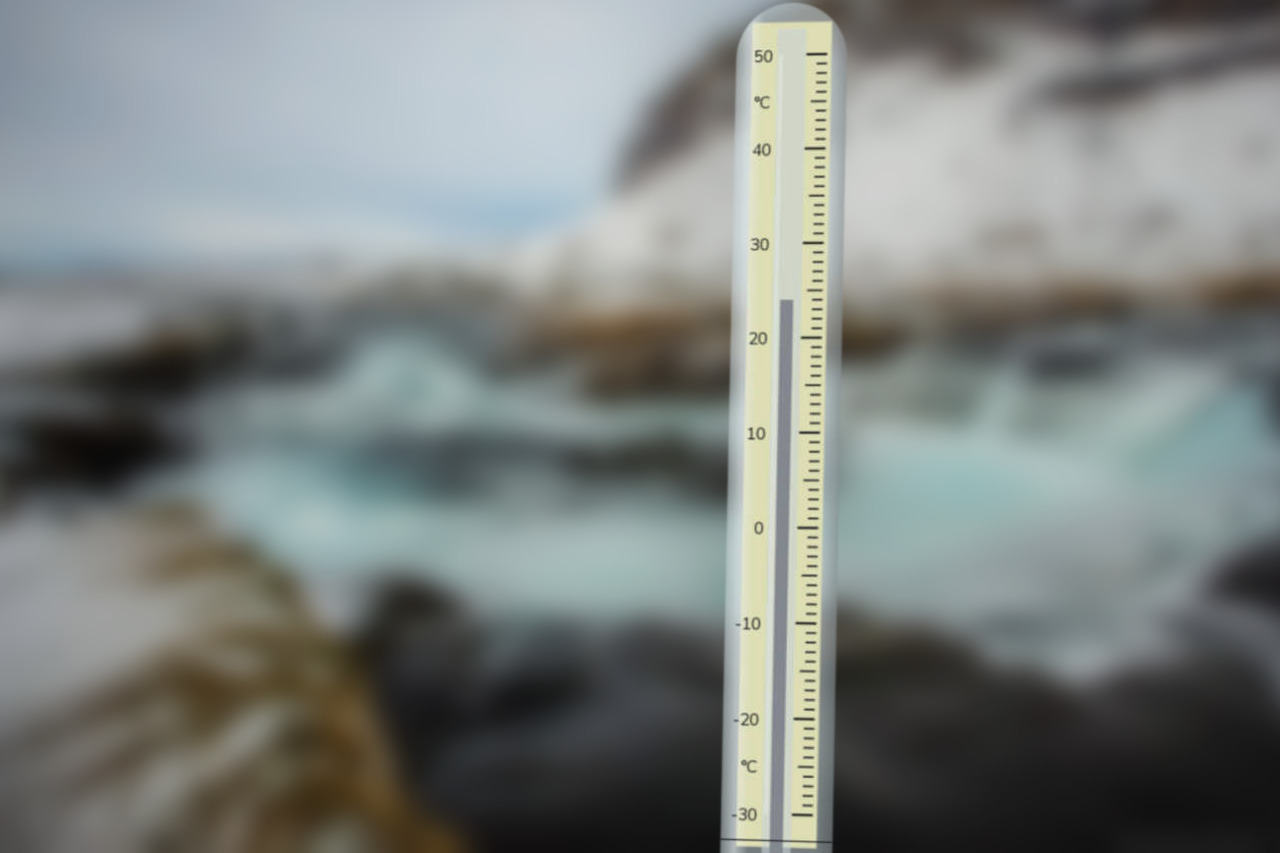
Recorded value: 24 °C
